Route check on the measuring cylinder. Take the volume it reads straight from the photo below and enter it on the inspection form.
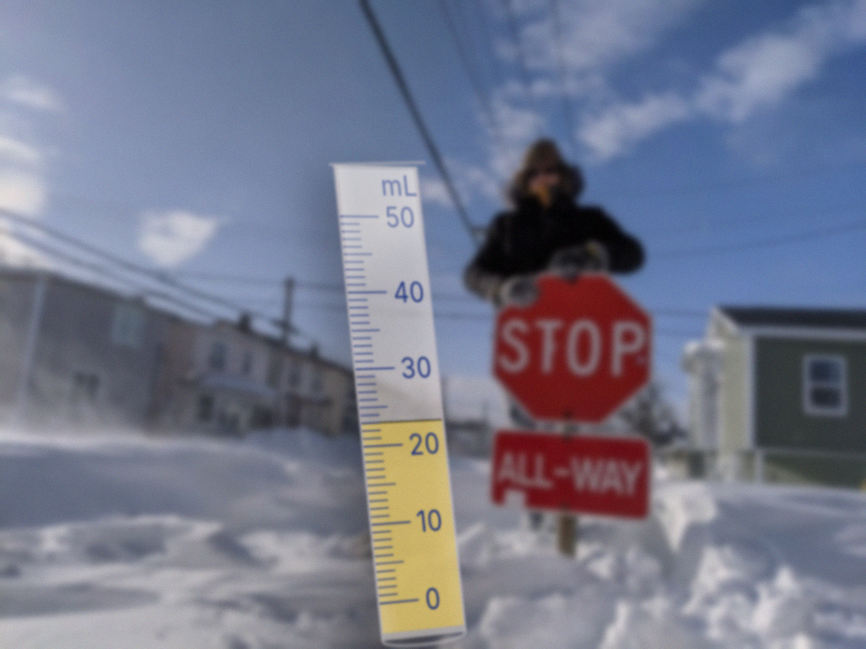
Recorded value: 23 mL
